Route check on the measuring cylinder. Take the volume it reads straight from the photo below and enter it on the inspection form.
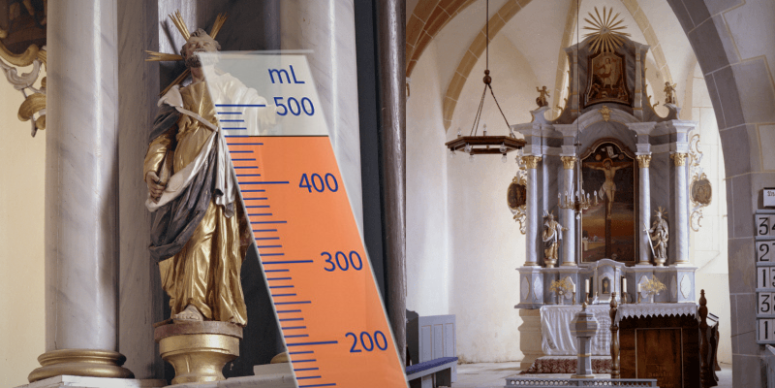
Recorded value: 460 mL
